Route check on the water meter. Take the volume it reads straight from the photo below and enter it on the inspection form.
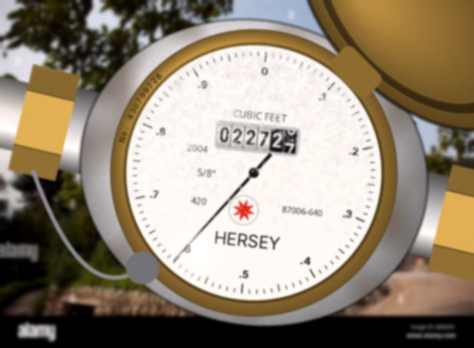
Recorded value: 22726.60 ft³
